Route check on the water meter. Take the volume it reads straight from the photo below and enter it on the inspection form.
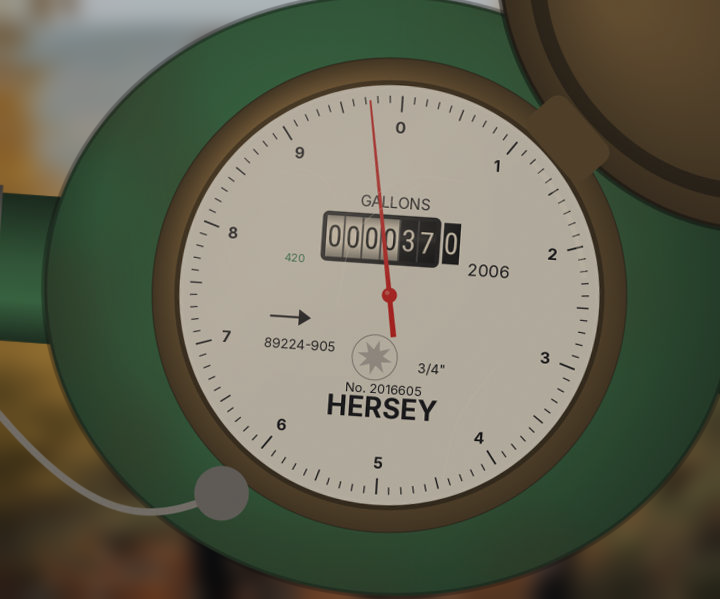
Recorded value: 369.7 gal
